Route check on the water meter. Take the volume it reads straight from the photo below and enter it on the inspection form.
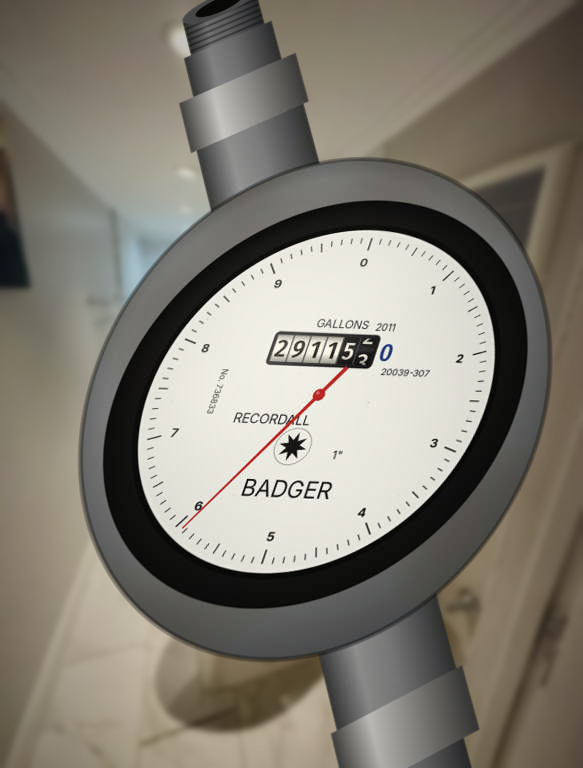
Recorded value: 2911525.9 gal
